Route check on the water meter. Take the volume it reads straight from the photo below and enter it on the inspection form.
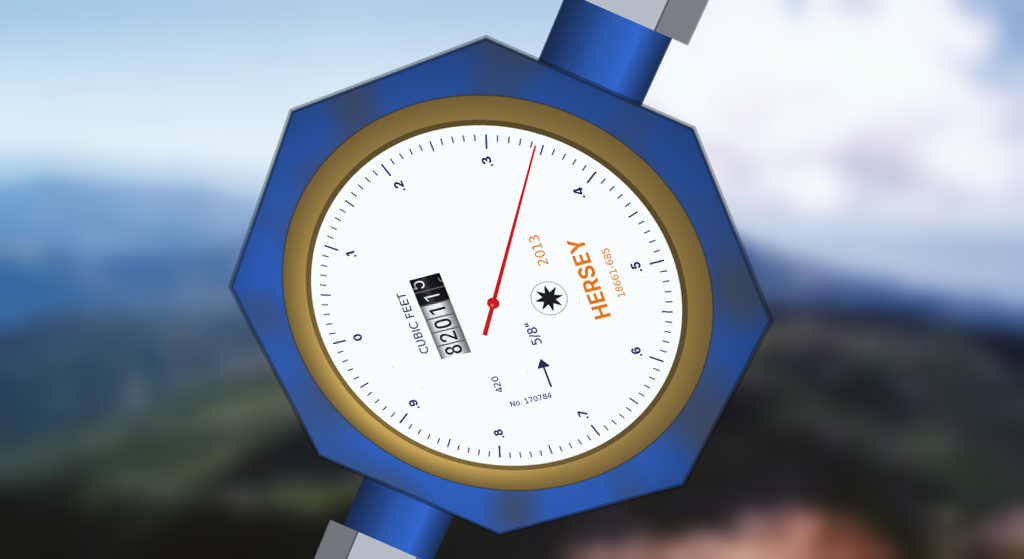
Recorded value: 820115.34 ft³
